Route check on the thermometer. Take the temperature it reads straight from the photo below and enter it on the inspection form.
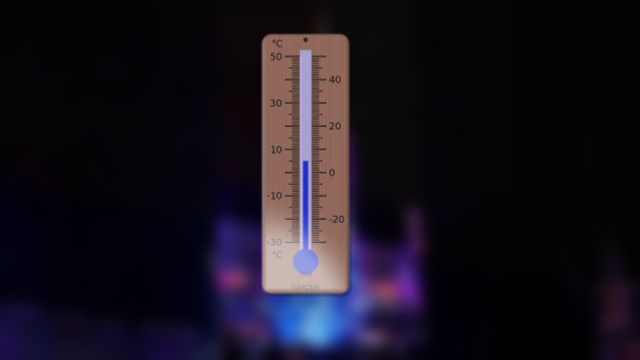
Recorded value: 5 °C
